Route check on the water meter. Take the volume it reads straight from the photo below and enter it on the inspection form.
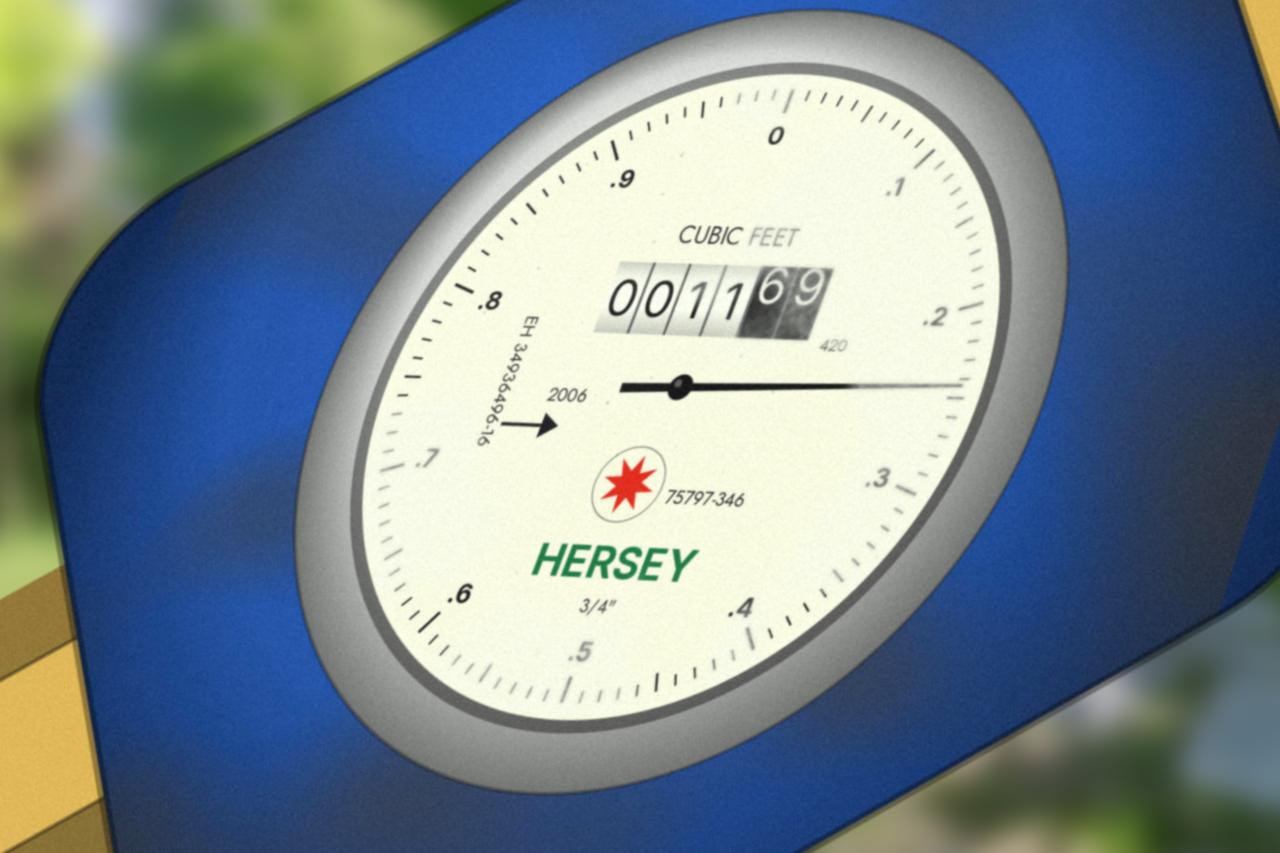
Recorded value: 1169.24 ft³
